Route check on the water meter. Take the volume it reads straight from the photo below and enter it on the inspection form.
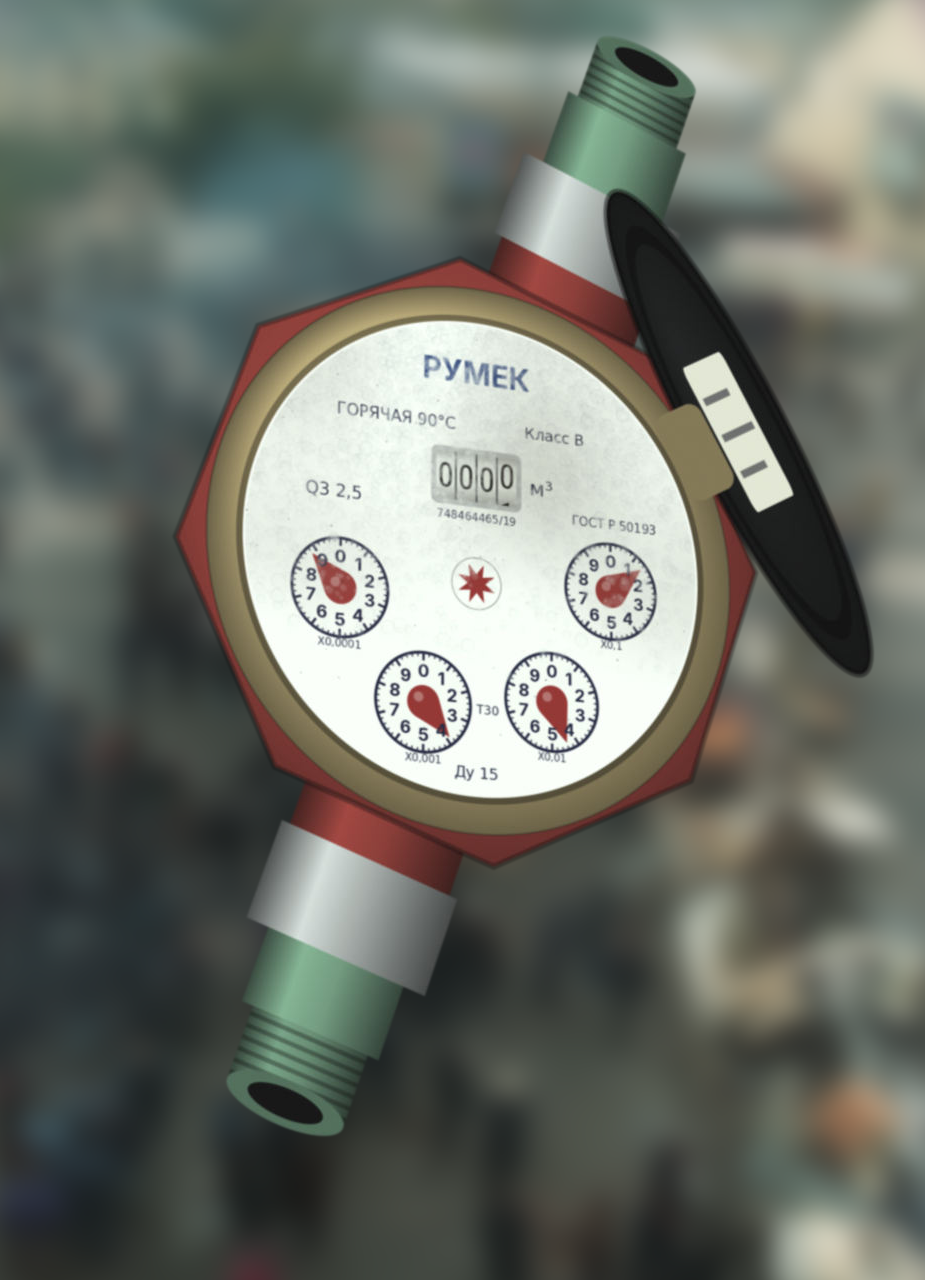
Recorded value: 0.1438 m³
